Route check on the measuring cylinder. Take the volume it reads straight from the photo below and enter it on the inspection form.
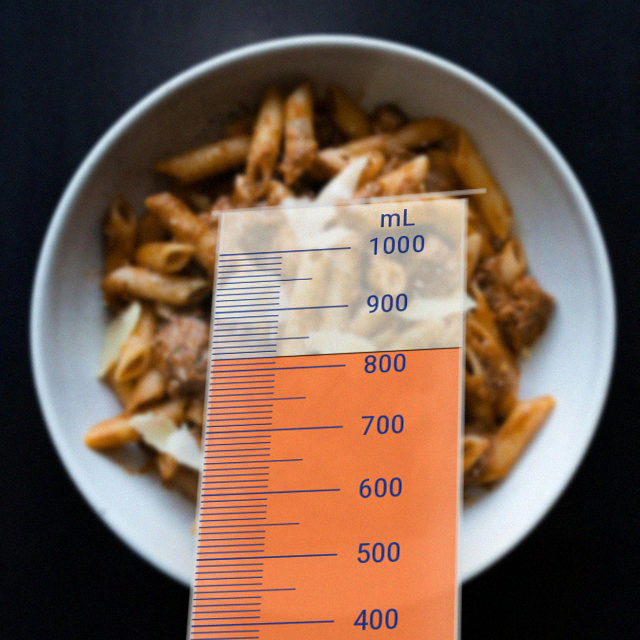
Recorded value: 820 mL
